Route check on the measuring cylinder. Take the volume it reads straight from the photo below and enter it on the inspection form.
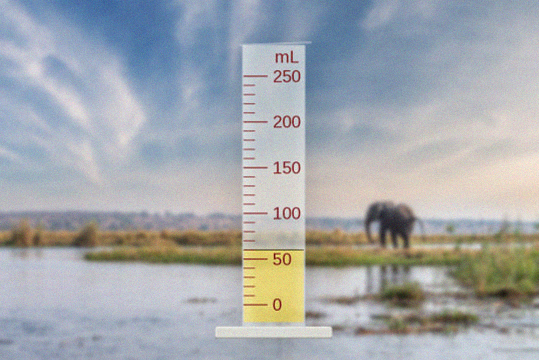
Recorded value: 60 mL
